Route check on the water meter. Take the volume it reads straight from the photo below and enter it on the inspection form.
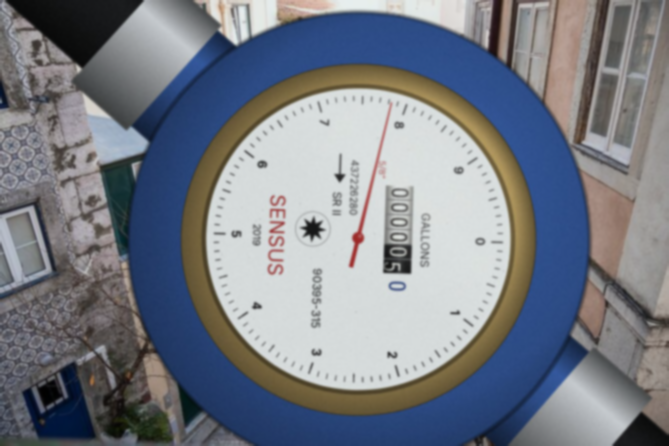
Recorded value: 47.8 gal
